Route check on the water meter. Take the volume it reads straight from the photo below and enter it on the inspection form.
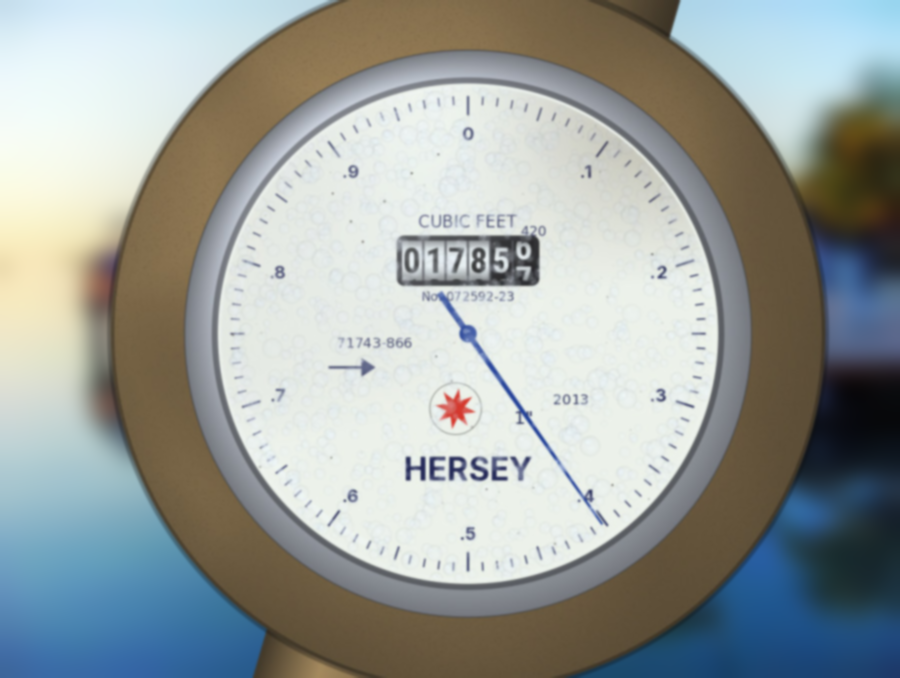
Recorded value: 17856.40 ft³
